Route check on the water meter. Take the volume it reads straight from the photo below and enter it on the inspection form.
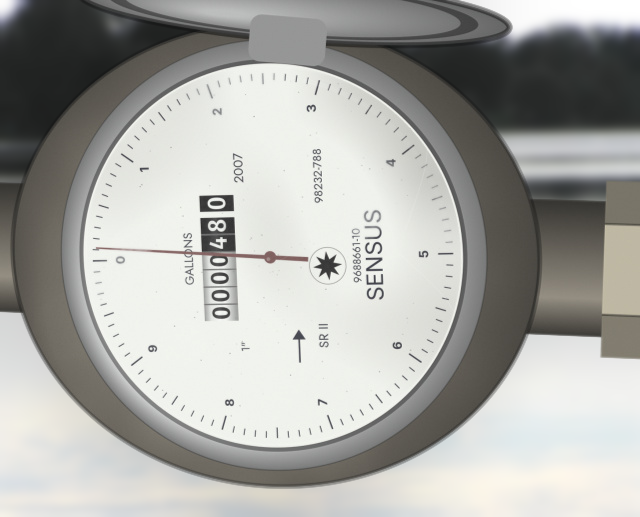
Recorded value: 480.1 gal
